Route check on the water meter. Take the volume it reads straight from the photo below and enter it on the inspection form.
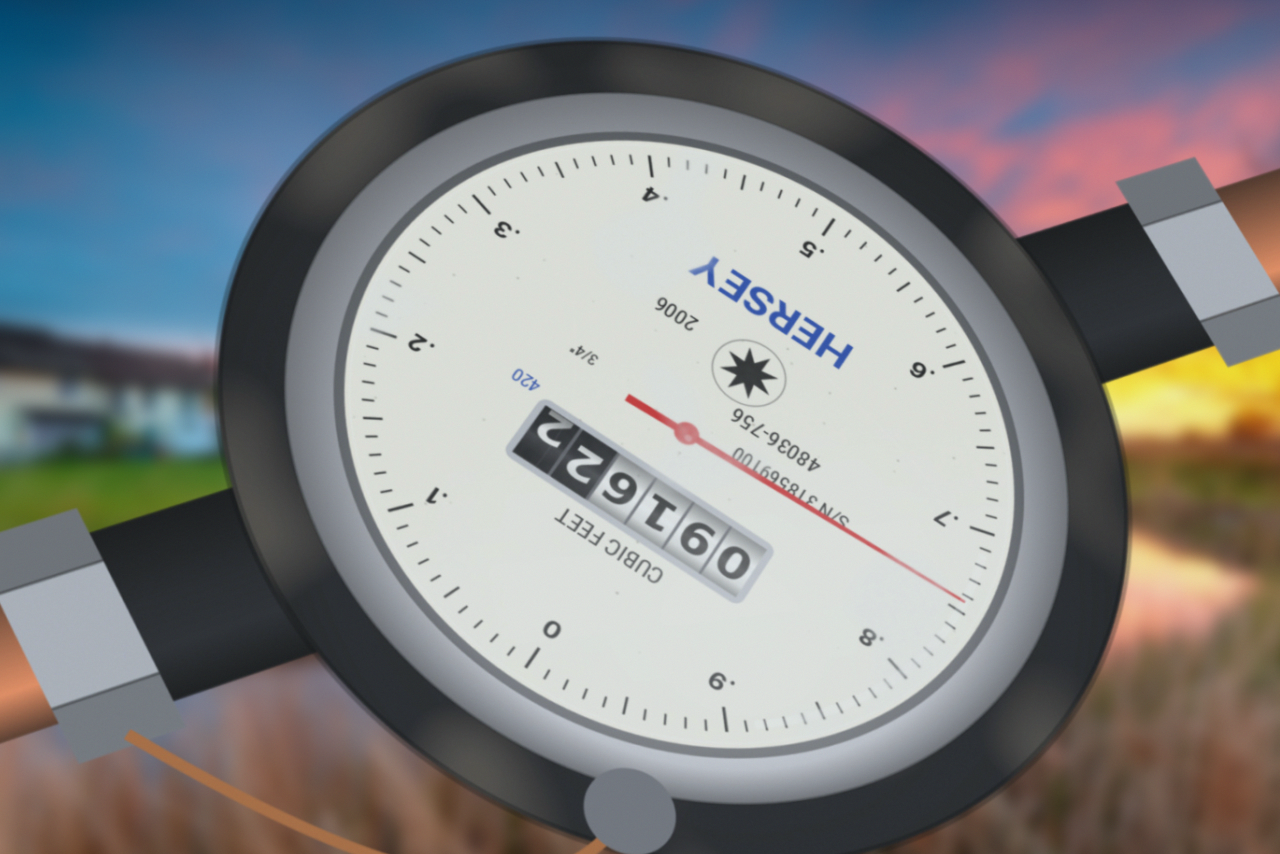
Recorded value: 91621.74 ft³
